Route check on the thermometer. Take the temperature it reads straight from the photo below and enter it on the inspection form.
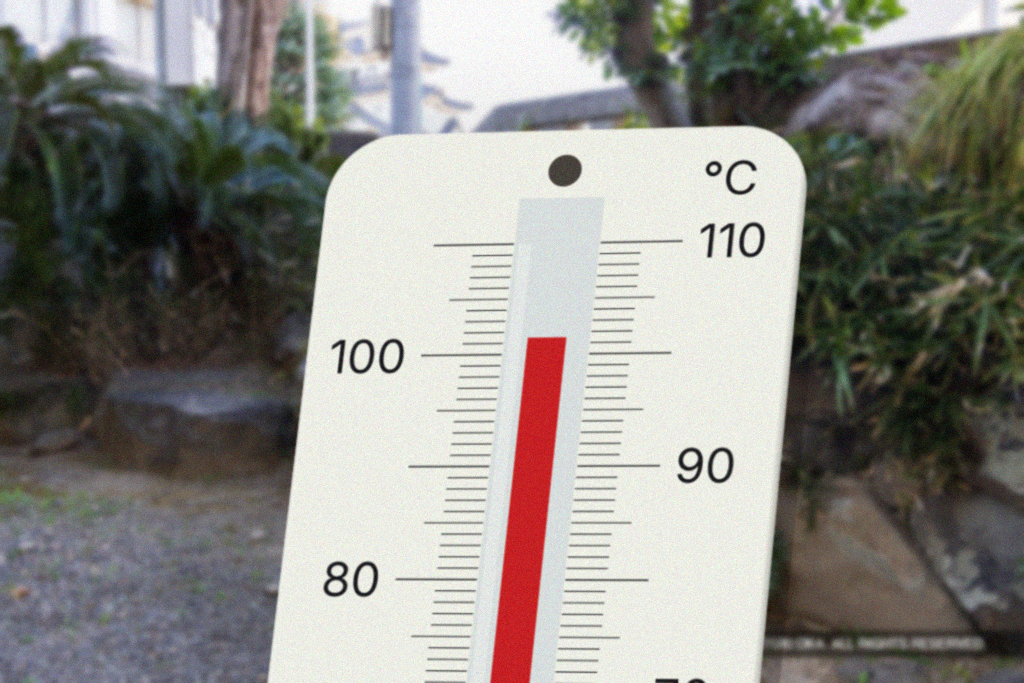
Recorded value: 101.5 °C
